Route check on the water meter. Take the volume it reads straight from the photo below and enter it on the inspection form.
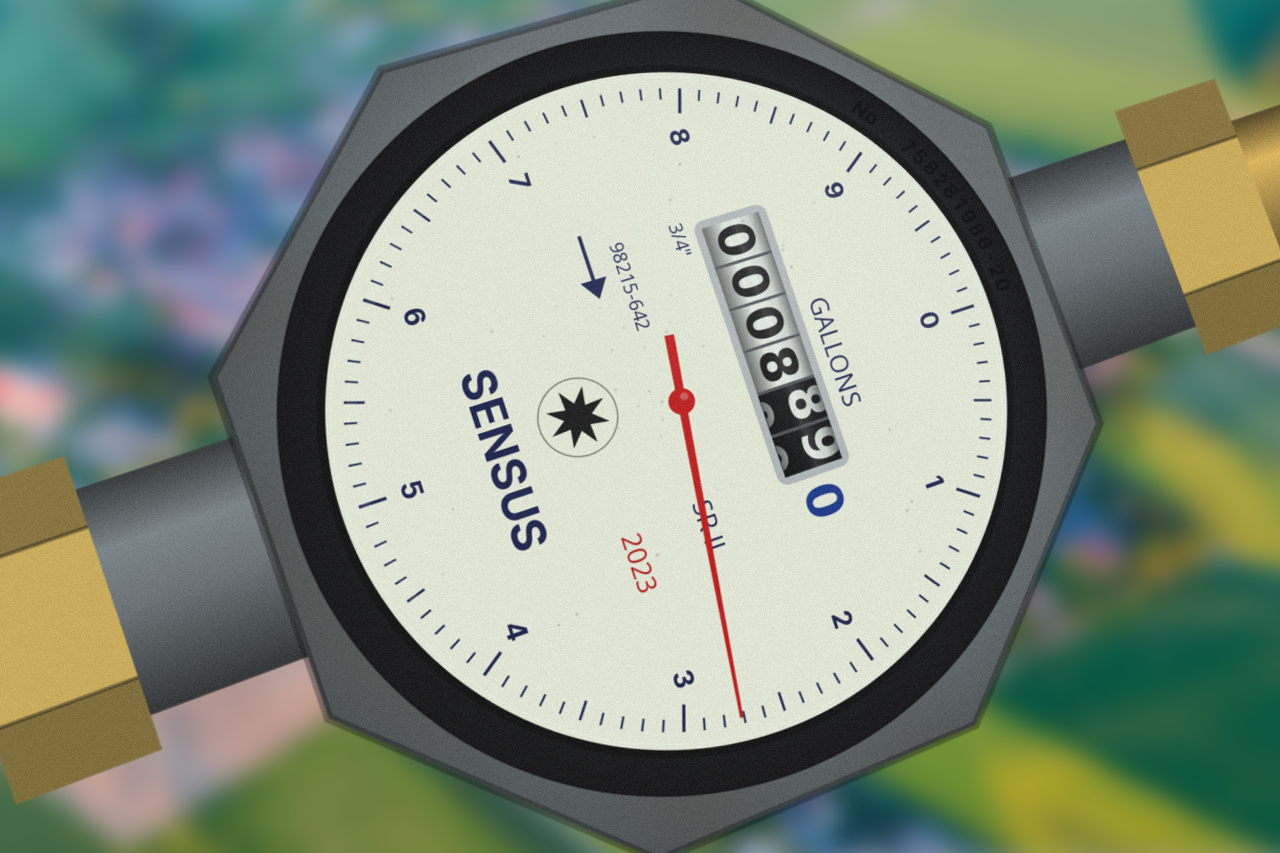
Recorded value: 8892.7 gal
